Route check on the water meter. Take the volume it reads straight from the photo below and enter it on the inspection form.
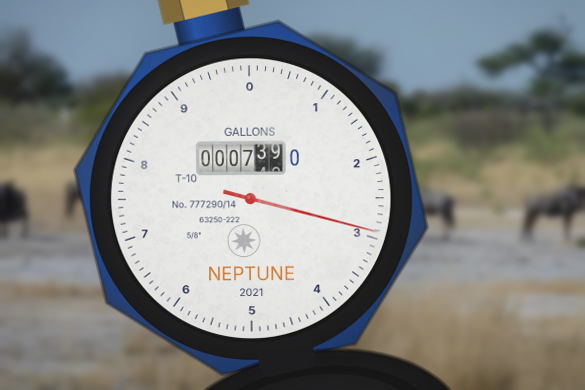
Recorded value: 7392.9 gal
